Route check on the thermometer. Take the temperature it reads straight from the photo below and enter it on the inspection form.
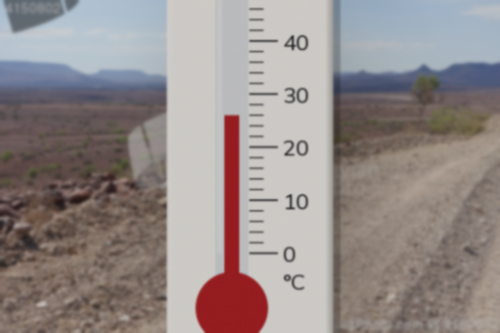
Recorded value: 26 °C
